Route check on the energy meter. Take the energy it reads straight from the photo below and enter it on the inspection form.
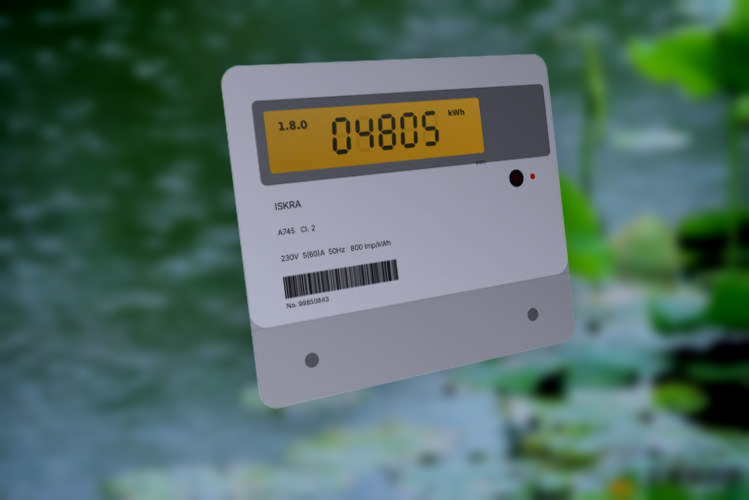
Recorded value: 4805 kWh
